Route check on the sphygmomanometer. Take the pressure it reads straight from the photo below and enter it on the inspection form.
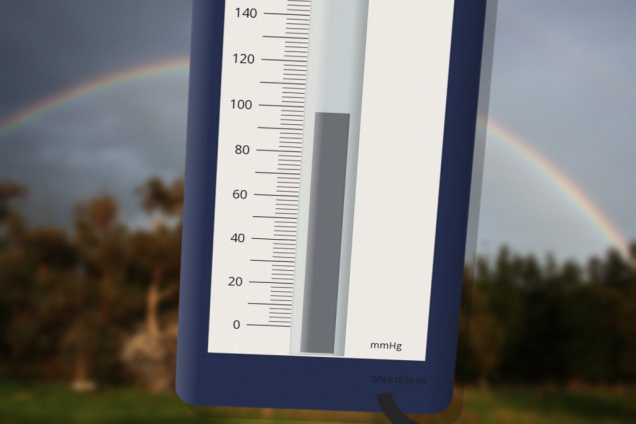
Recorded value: 98 mmHg
